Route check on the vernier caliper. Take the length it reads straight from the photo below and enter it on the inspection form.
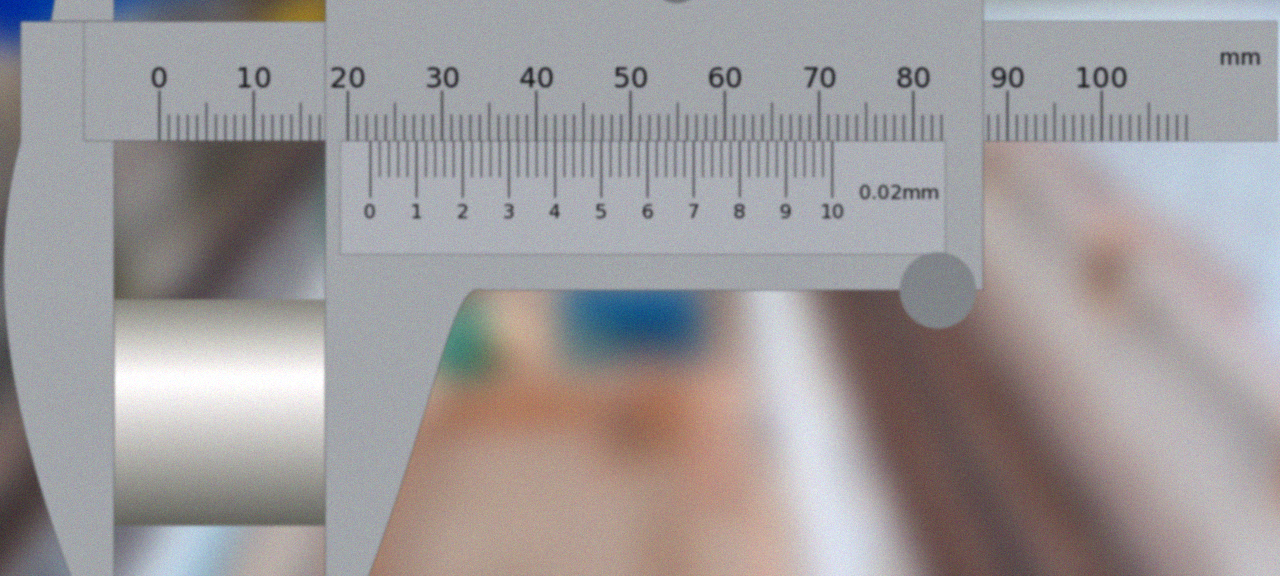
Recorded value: 22.4 mm
